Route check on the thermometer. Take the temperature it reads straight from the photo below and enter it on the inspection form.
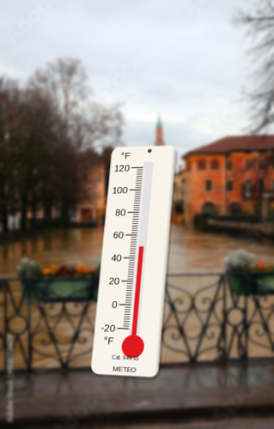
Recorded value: 50 °F
